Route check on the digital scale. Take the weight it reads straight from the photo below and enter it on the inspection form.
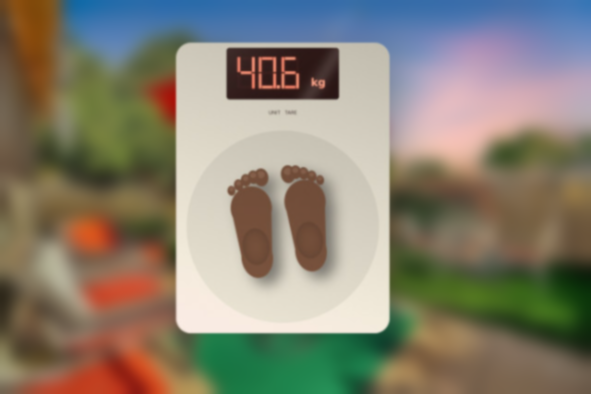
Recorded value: 40.6 kg
